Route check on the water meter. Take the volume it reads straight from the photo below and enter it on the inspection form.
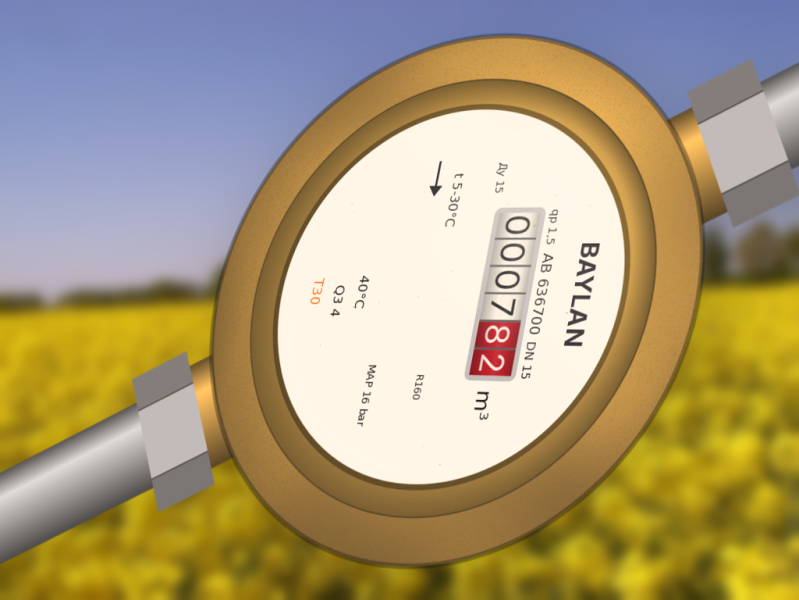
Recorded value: 7.82 m³
